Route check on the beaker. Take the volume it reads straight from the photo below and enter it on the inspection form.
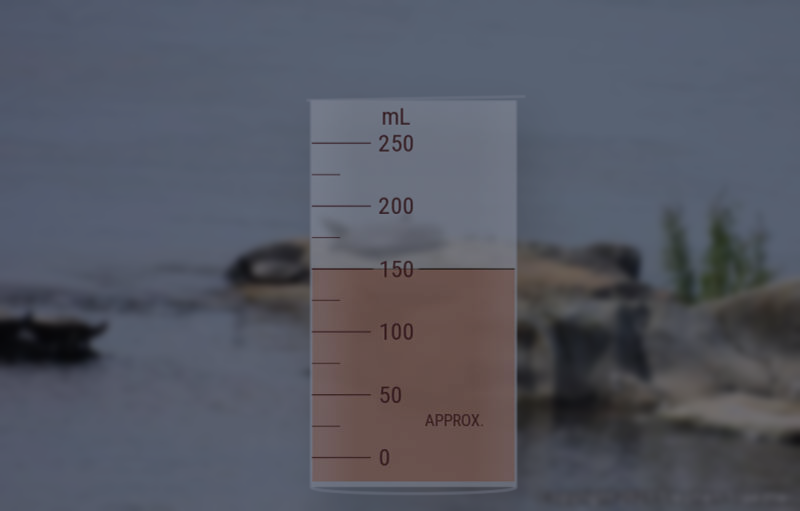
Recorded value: 150 mL
